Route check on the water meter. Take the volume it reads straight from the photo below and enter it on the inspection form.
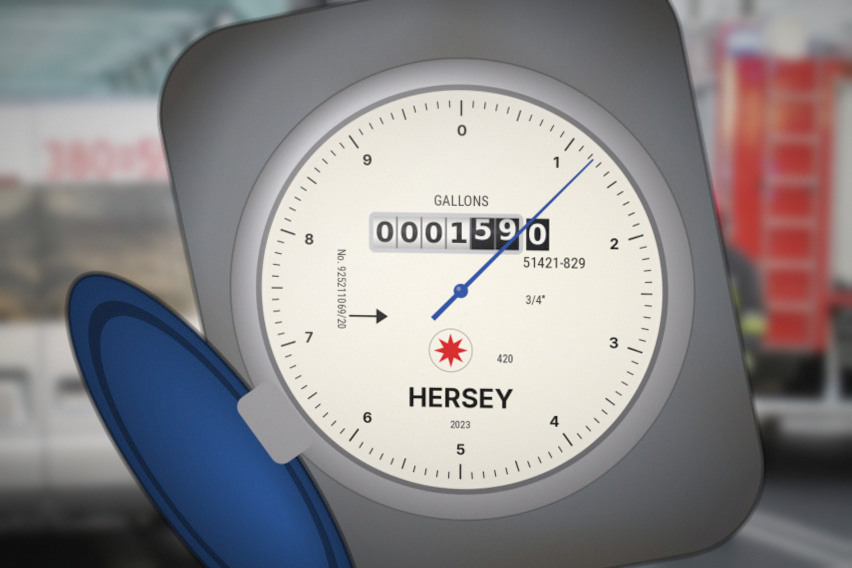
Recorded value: 1591.2 gal
